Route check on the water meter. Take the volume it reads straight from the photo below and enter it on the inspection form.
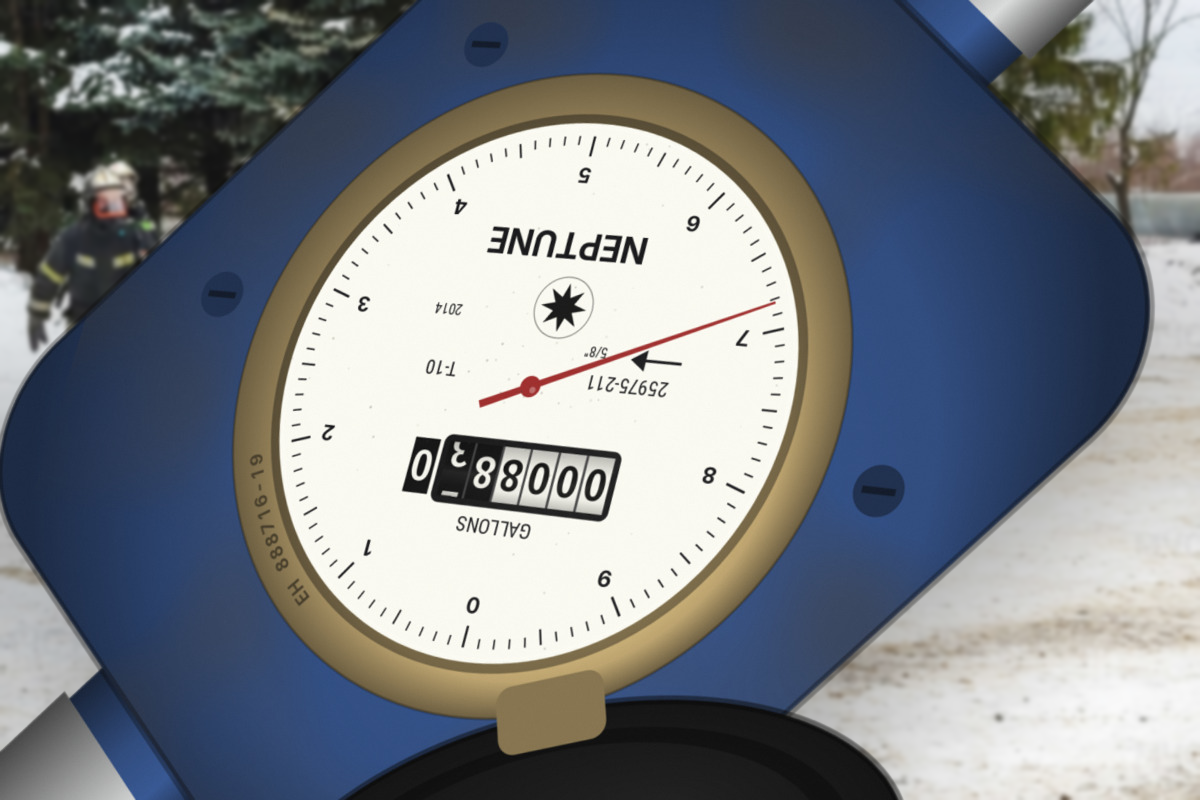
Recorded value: 8826.8 gal
